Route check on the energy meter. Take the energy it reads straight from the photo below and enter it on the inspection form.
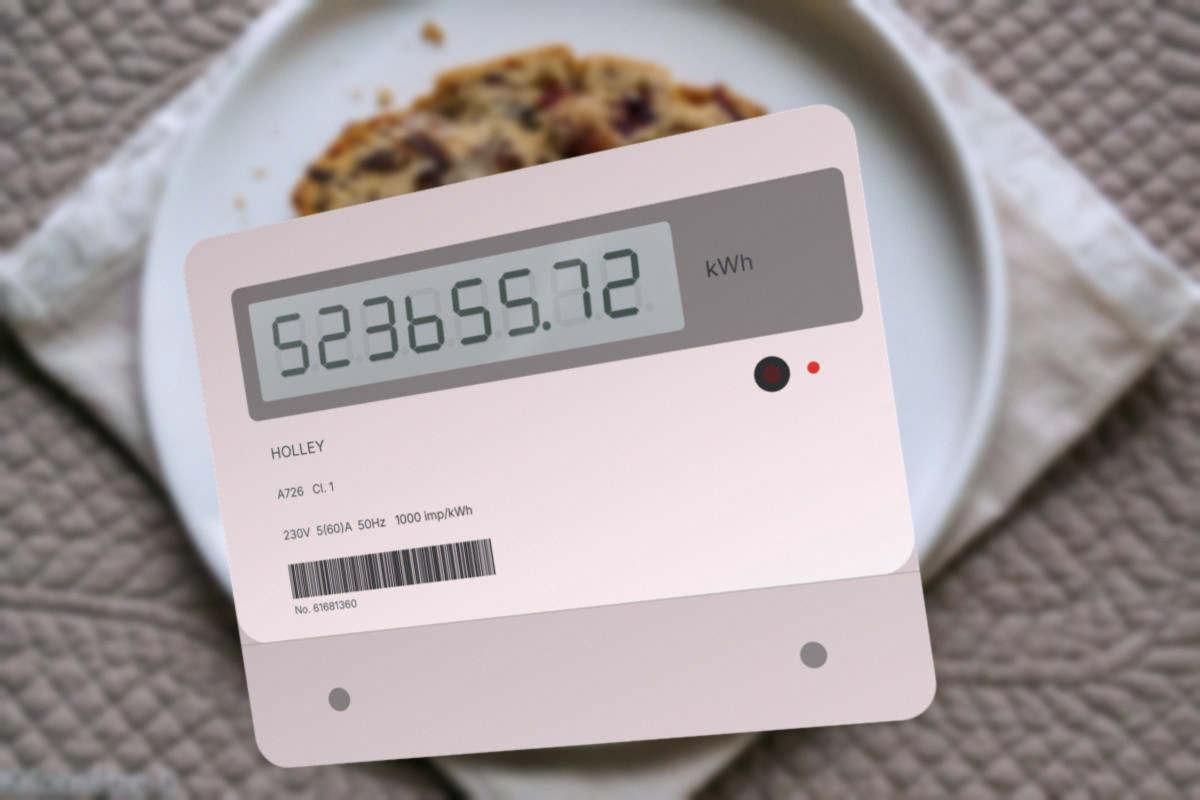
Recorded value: 523655.72 kWh
